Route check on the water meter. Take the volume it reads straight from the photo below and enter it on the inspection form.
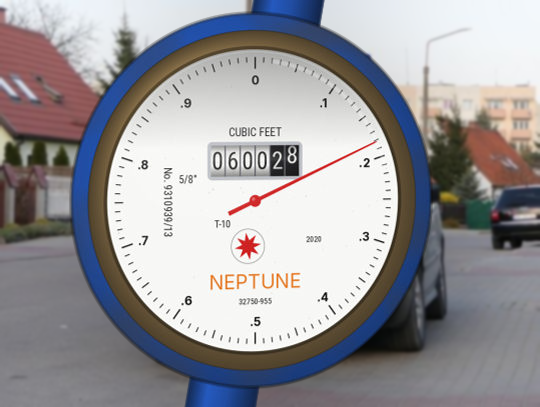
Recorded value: 60028.18 ft³
